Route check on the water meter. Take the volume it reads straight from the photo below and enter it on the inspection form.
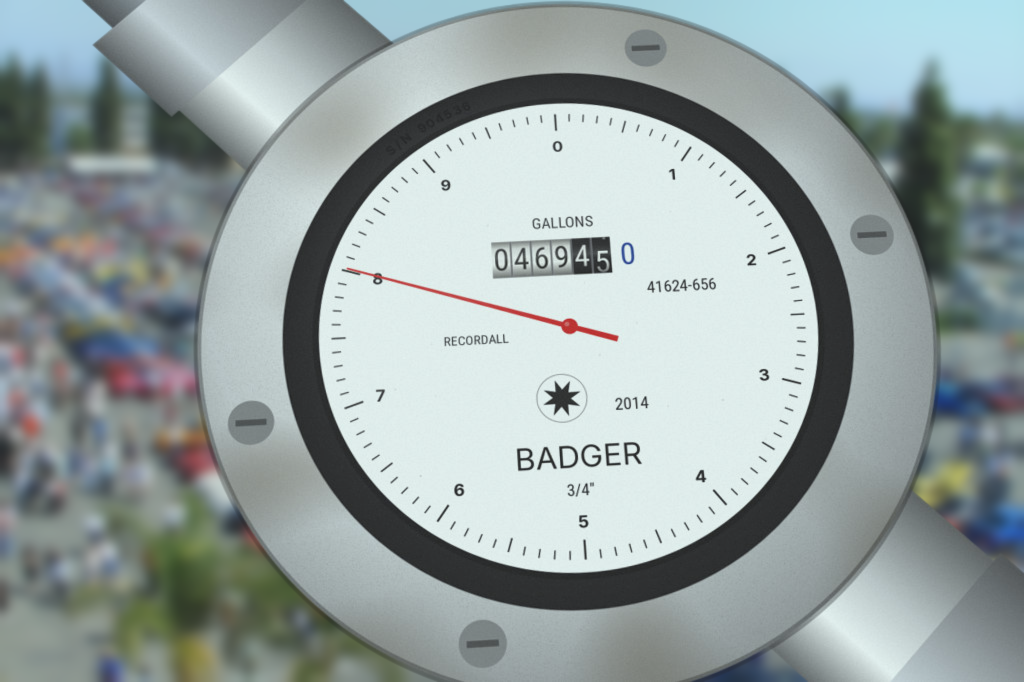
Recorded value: 469448.0 gal
